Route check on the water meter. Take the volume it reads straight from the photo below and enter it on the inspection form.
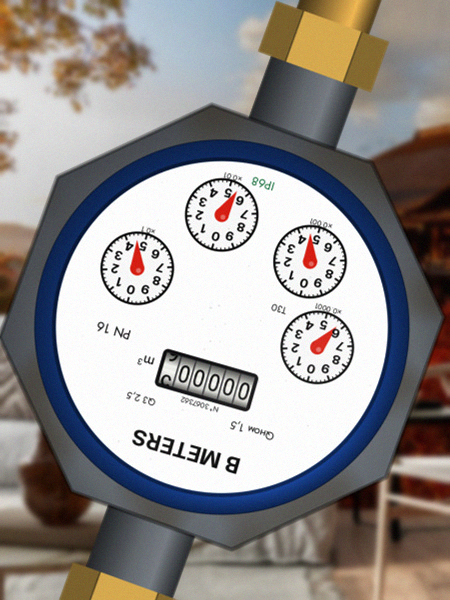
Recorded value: 5.4545 m³
